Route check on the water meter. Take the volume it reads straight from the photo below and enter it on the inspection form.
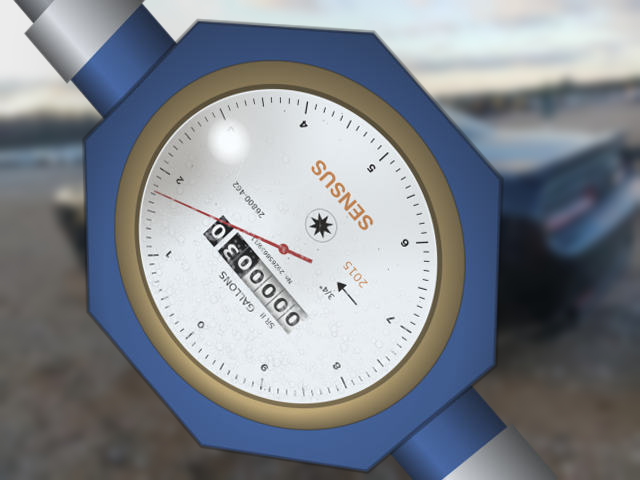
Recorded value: 31.7 gal
